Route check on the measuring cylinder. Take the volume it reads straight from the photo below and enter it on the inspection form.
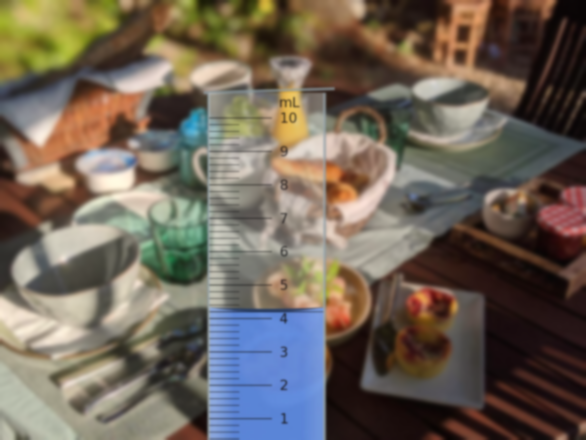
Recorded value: 4.2 mL
